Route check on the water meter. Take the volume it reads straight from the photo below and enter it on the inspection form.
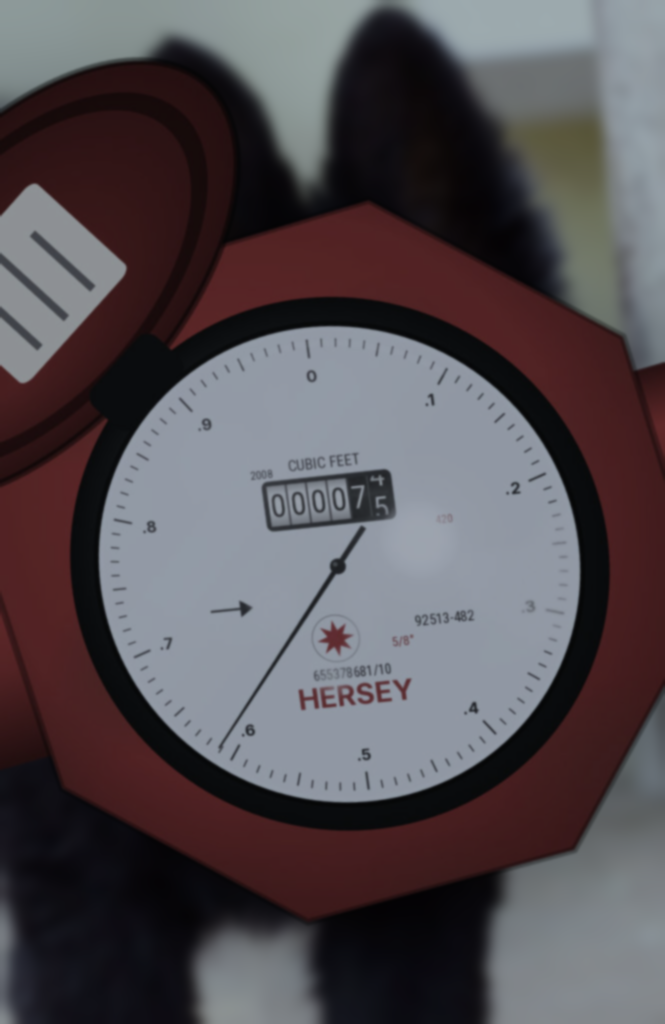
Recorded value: 74.61 ft³
